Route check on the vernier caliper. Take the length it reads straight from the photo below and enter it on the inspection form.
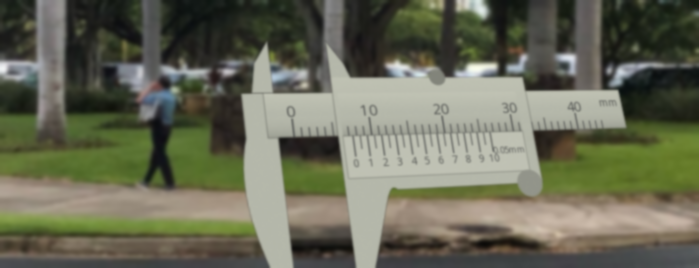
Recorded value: 7.5 mm
